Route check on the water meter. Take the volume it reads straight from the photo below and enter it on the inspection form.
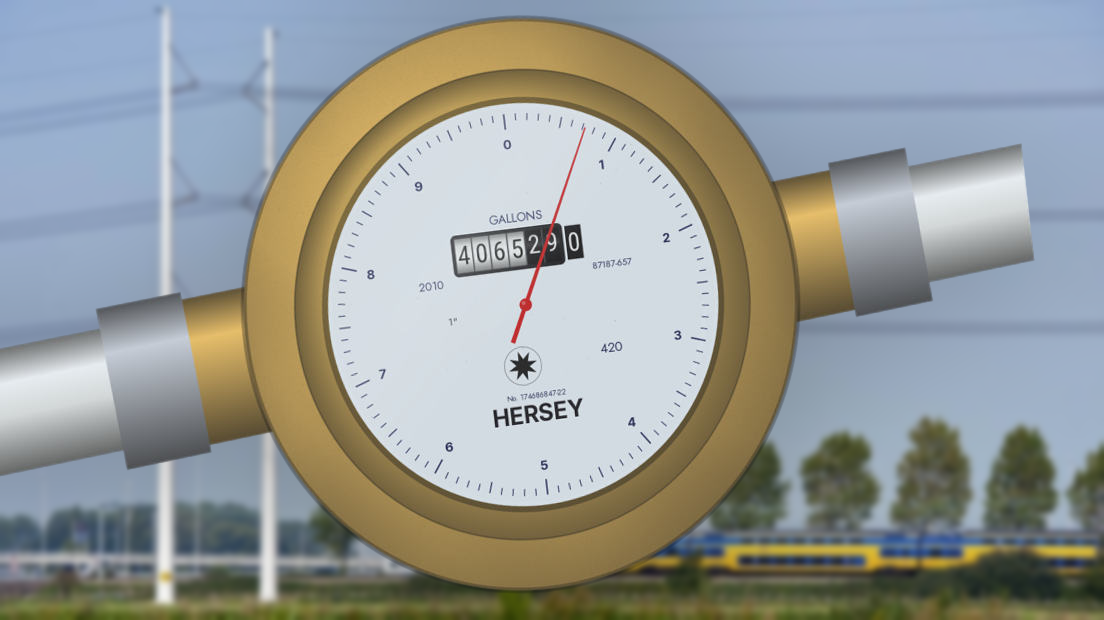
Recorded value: 4065290.7 gal
